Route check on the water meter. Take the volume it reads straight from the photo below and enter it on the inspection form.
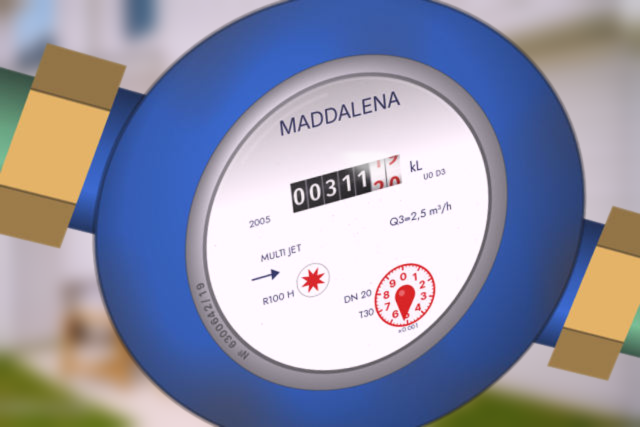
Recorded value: 311.195 kL
